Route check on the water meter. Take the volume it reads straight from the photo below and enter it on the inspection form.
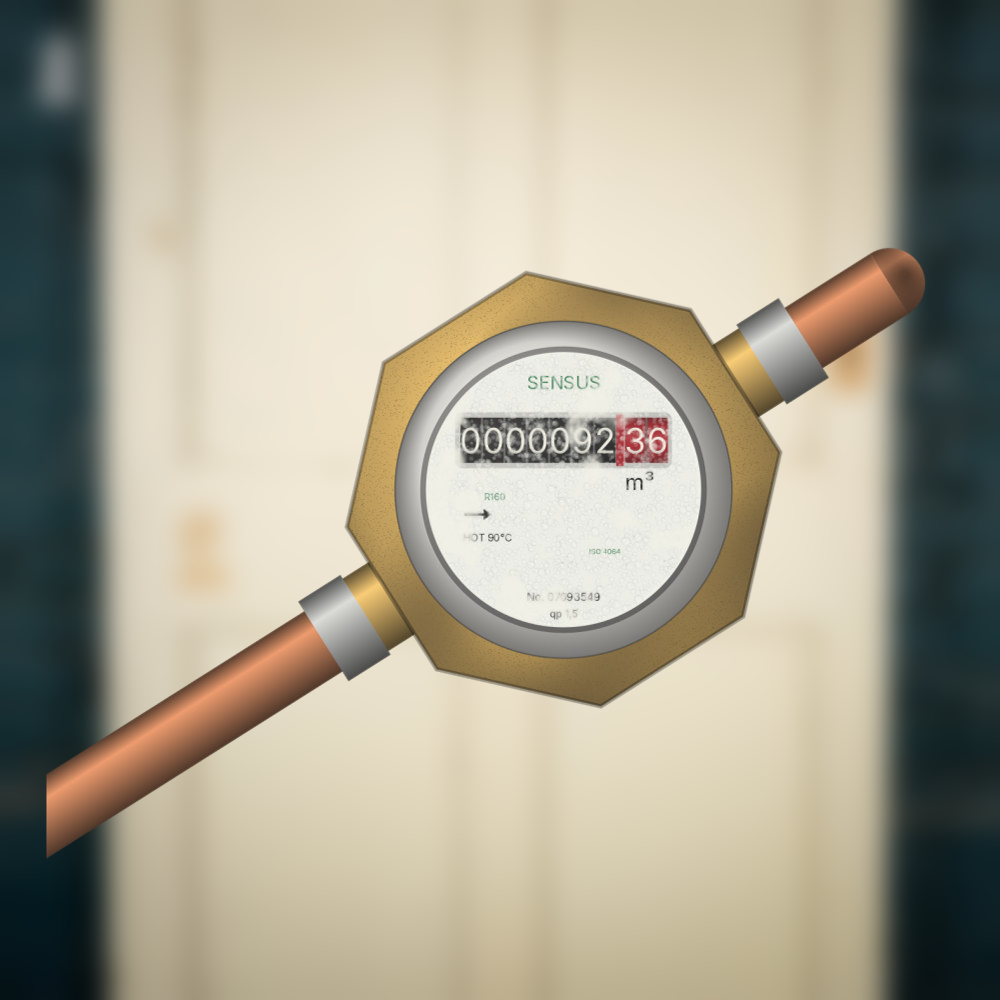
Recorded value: 92.36 m³
